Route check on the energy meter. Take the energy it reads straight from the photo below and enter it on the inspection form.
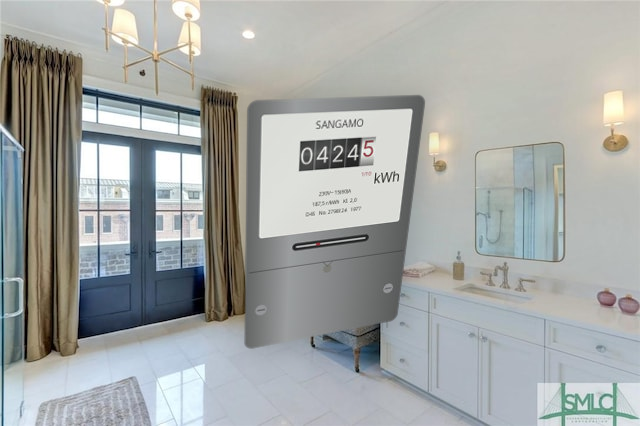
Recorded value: 424.5 kWh
